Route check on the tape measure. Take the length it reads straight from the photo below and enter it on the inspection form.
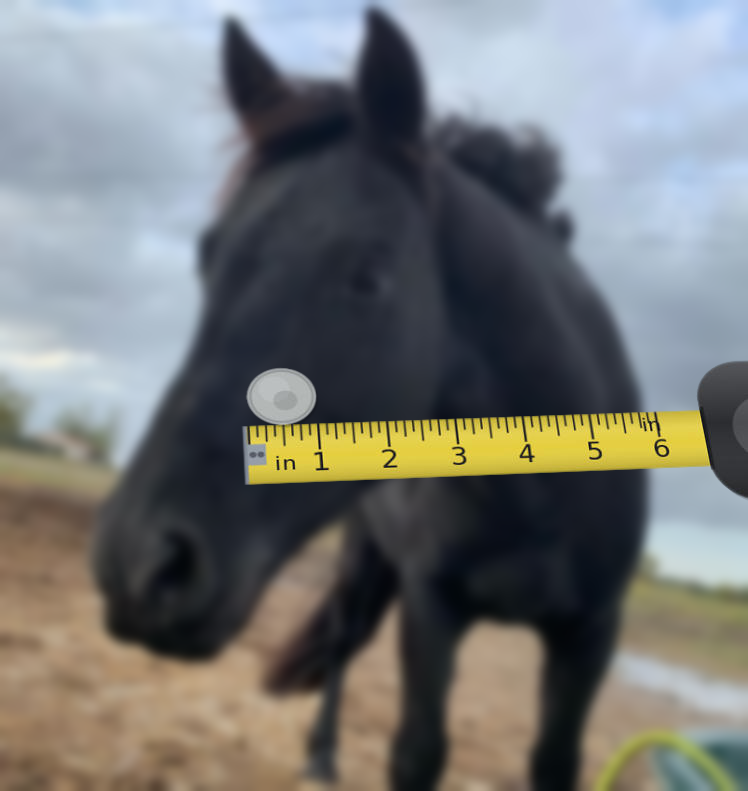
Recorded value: 1 in
